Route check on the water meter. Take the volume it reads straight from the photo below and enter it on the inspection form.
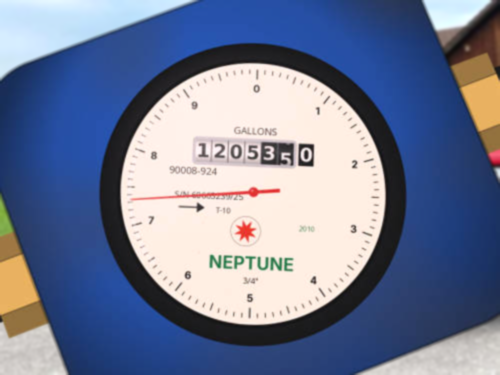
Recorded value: 1205347.3 gal
